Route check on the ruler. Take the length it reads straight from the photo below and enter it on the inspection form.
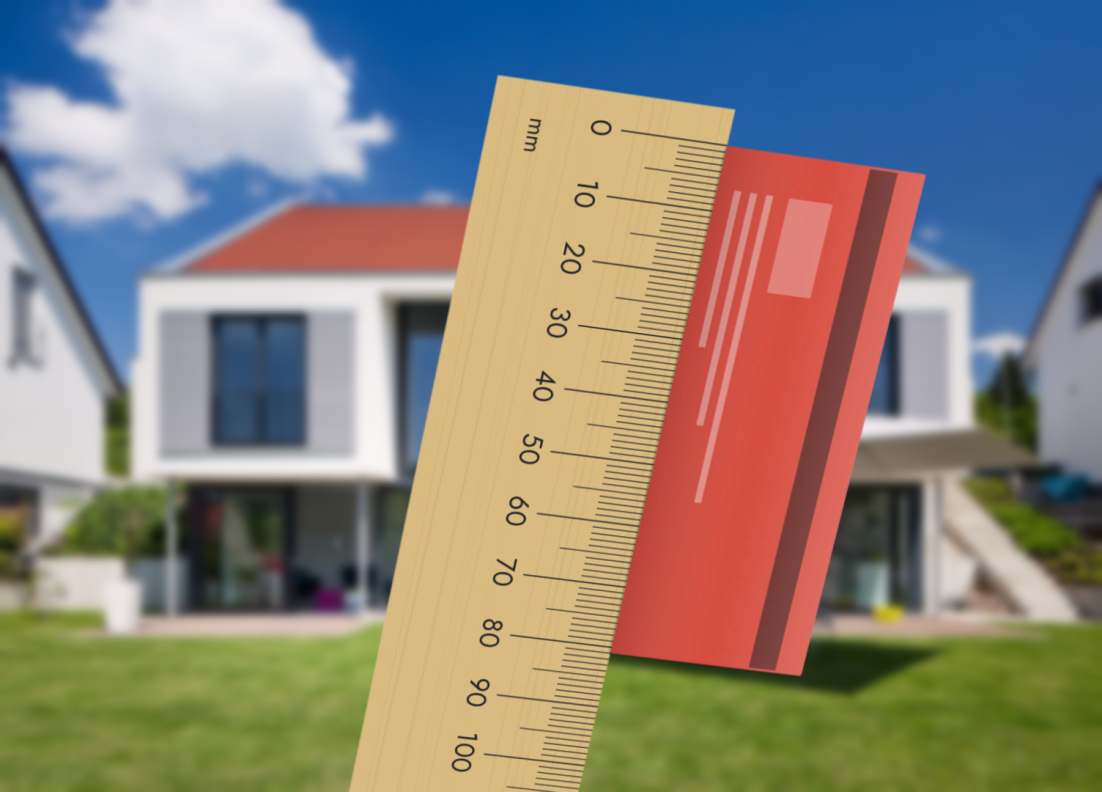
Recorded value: 81 mm
